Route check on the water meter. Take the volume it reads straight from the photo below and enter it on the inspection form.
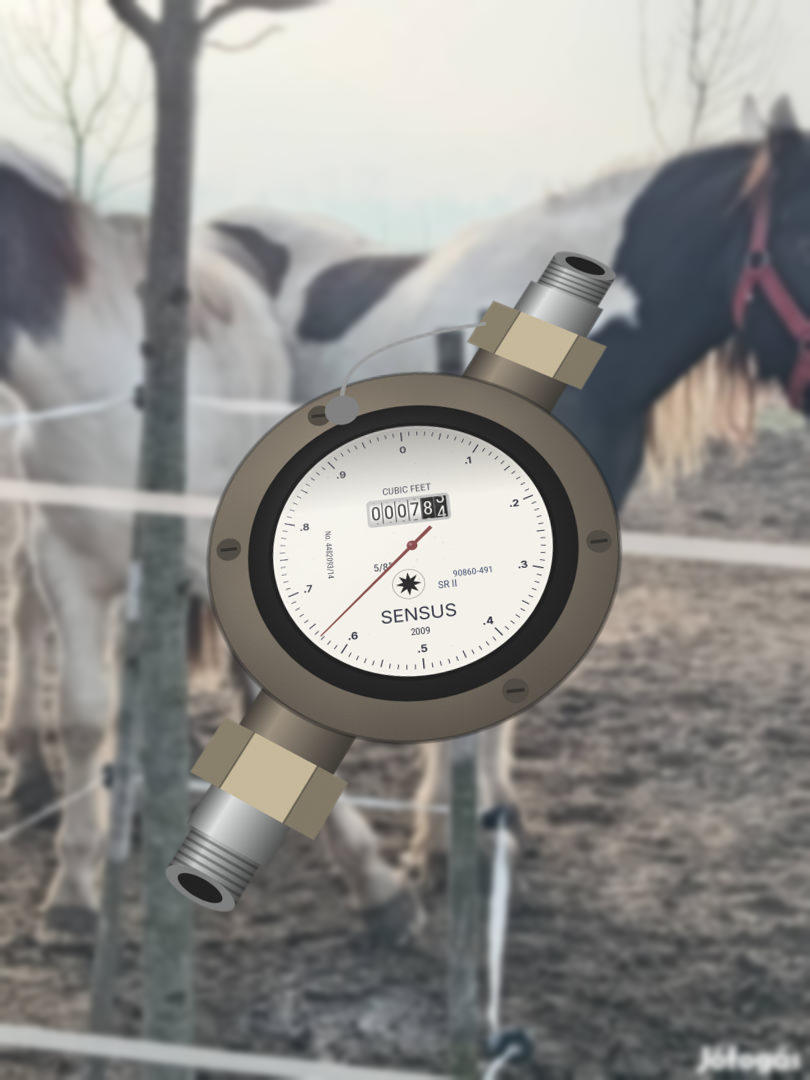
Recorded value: 783.63 ft³
